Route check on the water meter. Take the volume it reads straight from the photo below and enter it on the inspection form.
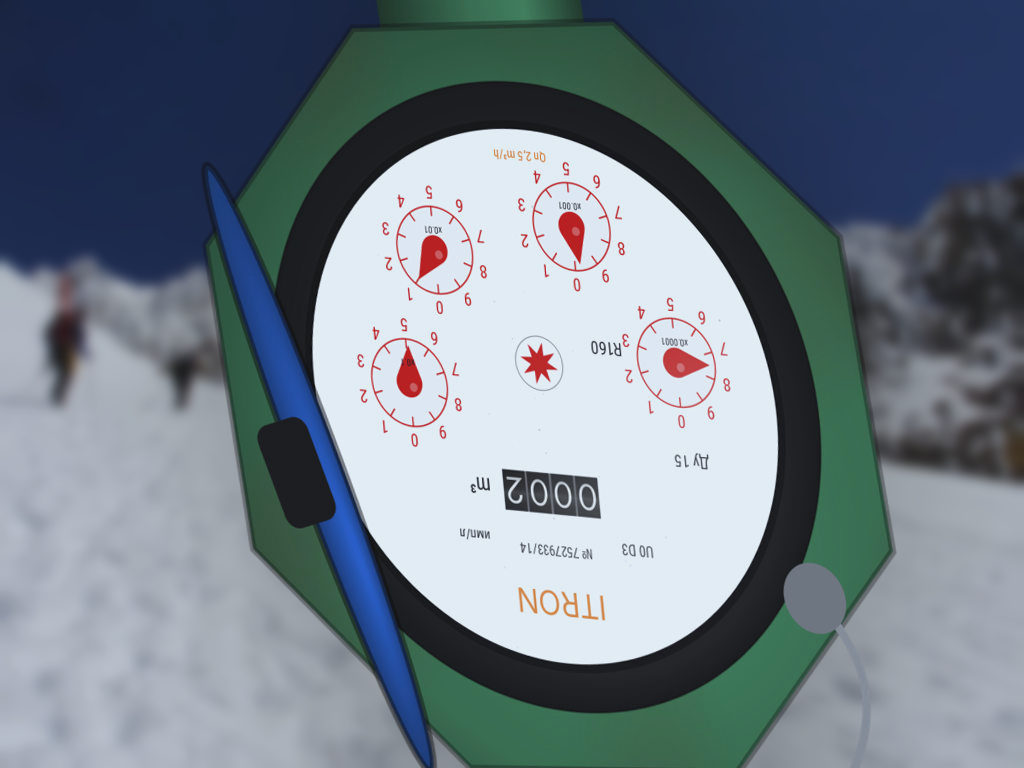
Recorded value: 2.5097 m³
